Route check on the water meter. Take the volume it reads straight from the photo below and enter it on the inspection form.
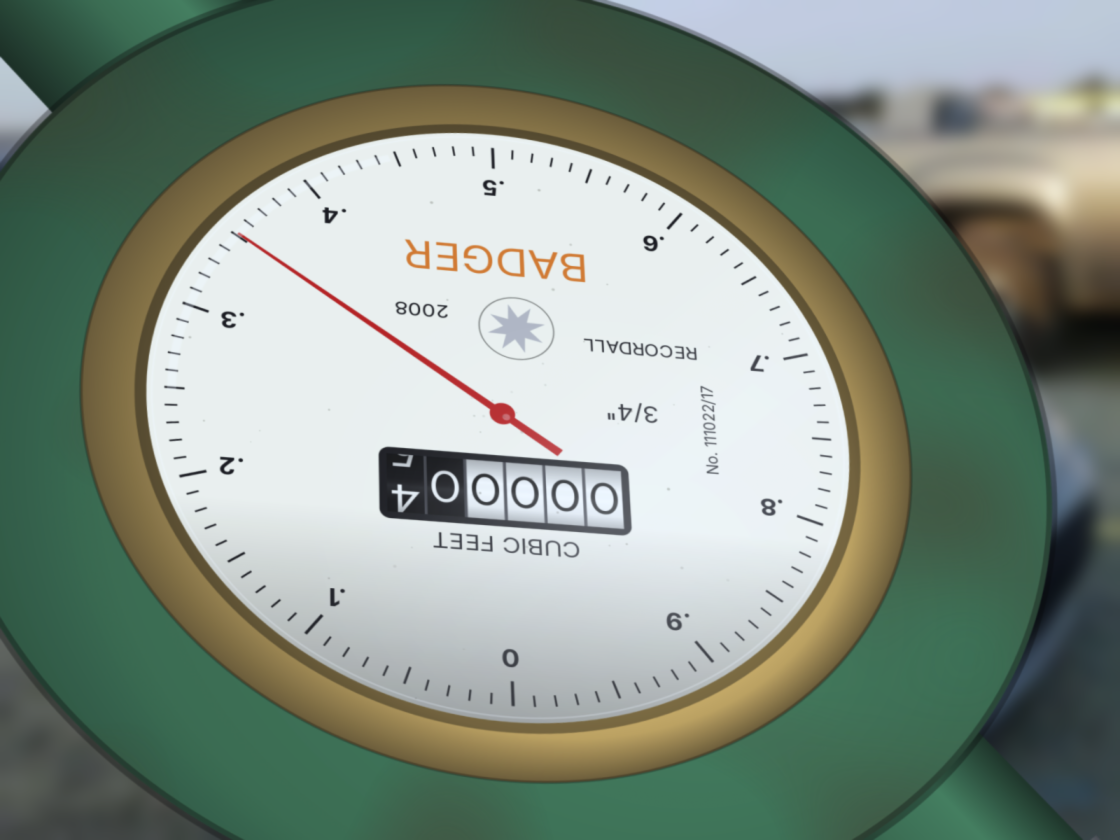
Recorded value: 4.35 ft³
